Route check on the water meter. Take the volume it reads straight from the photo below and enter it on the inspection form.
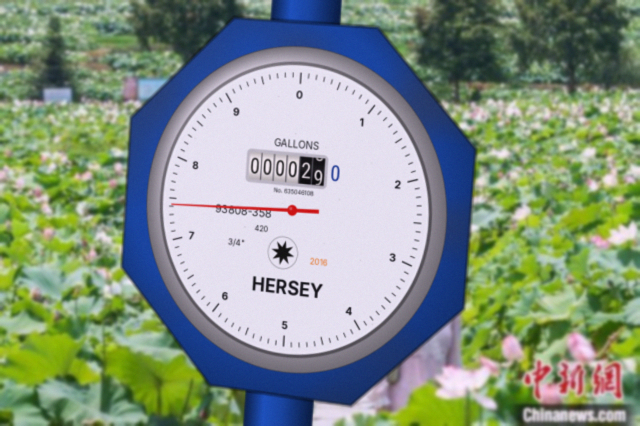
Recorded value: 287.4 gal
